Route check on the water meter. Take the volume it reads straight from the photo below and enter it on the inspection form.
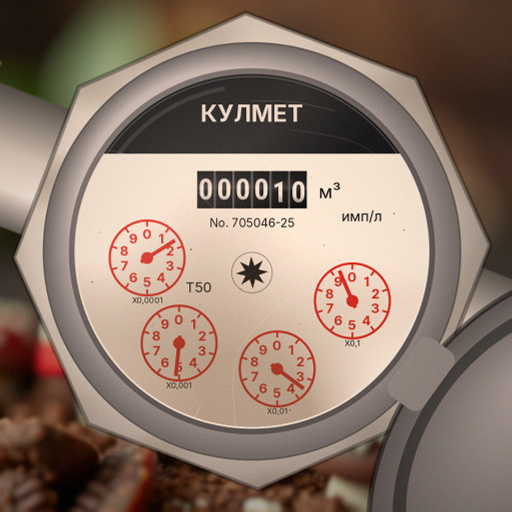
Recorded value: 9.9351 m³
